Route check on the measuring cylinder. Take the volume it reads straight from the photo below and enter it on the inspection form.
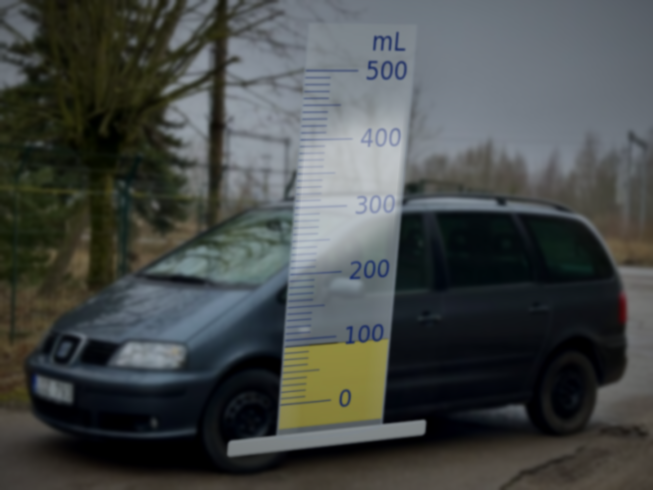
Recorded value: 90 mL
